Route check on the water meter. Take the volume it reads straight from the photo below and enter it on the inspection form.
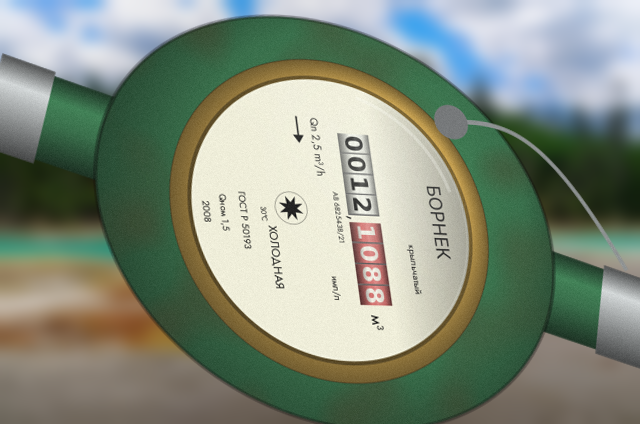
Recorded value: 12.1088 m³
